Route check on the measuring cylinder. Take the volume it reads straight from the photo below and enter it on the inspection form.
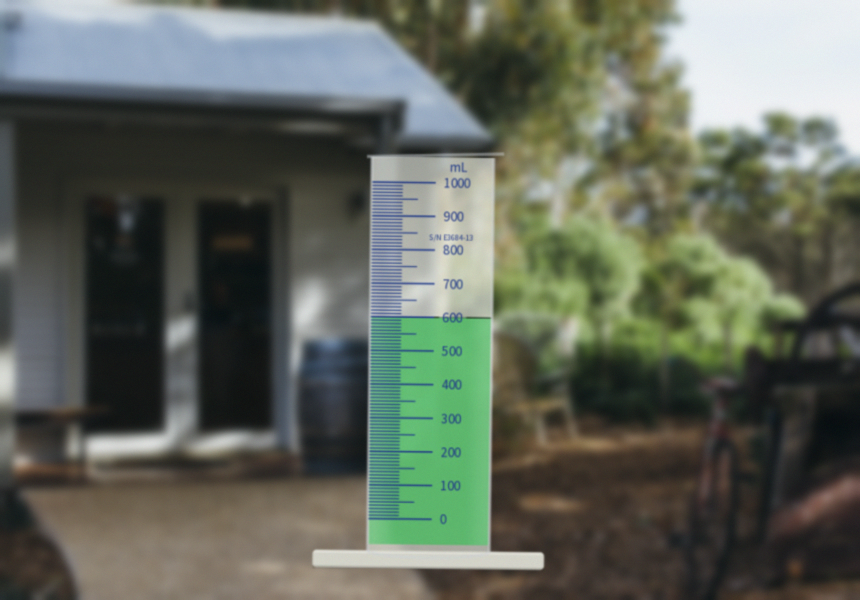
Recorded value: 600 mL
